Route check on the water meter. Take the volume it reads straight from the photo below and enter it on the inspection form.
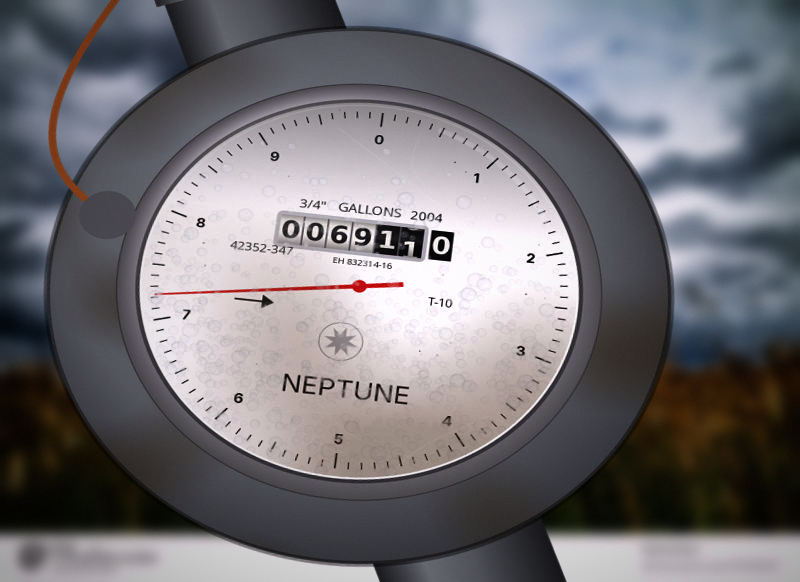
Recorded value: 69107.2 gal
